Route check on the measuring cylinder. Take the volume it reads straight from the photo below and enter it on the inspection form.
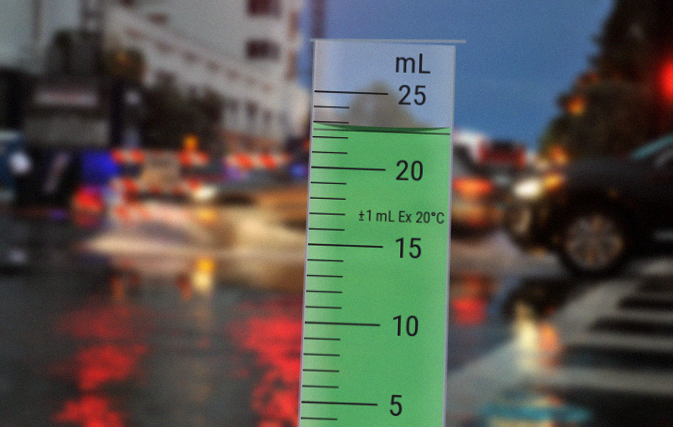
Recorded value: 22.5 mL
